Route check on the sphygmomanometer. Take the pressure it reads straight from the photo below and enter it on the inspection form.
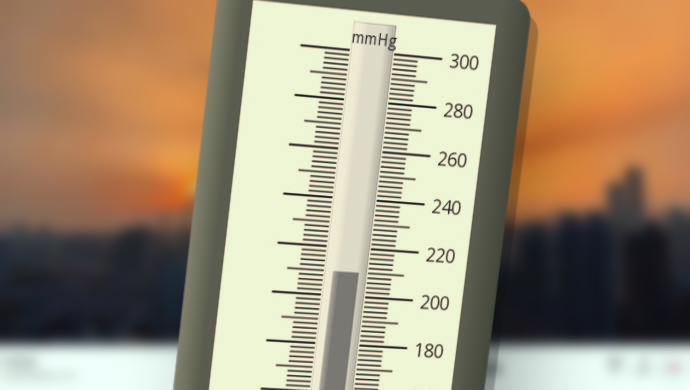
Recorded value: 210 mmHg
